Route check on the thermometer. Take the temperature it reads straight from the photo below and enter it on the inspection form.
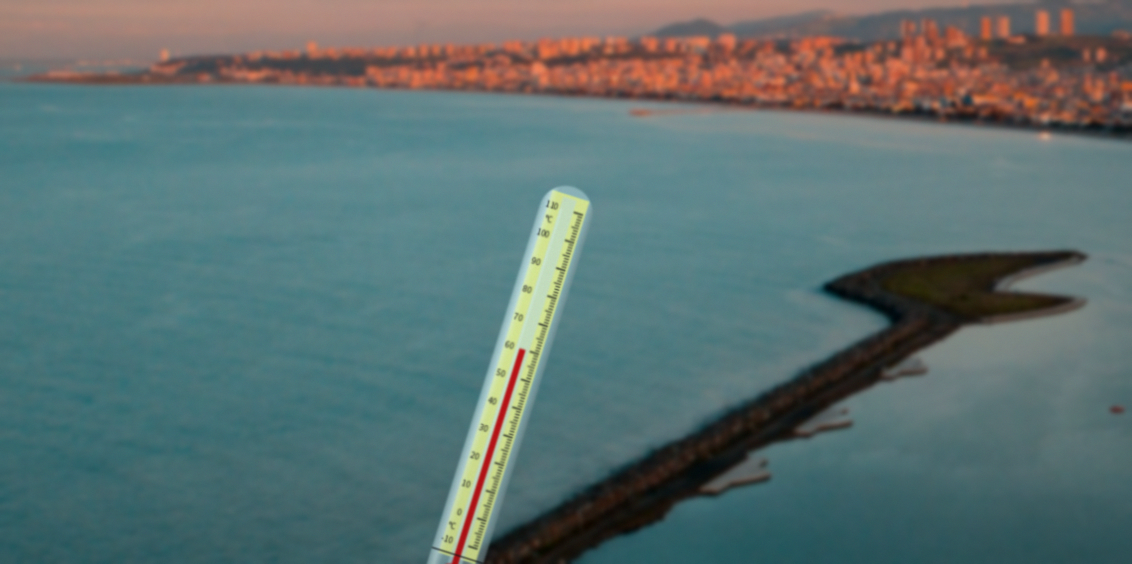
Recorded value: 60 °C
